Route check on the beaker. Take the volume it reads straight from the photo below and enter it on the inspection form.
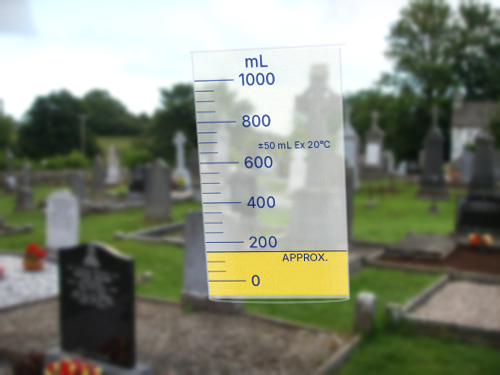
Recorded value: 150 mL
